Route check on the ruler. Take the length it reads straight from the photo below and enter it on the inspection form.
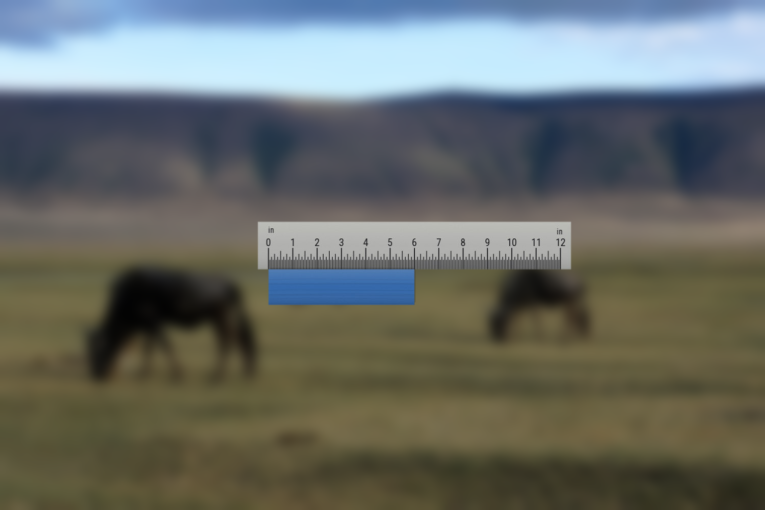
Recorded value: 6 in
